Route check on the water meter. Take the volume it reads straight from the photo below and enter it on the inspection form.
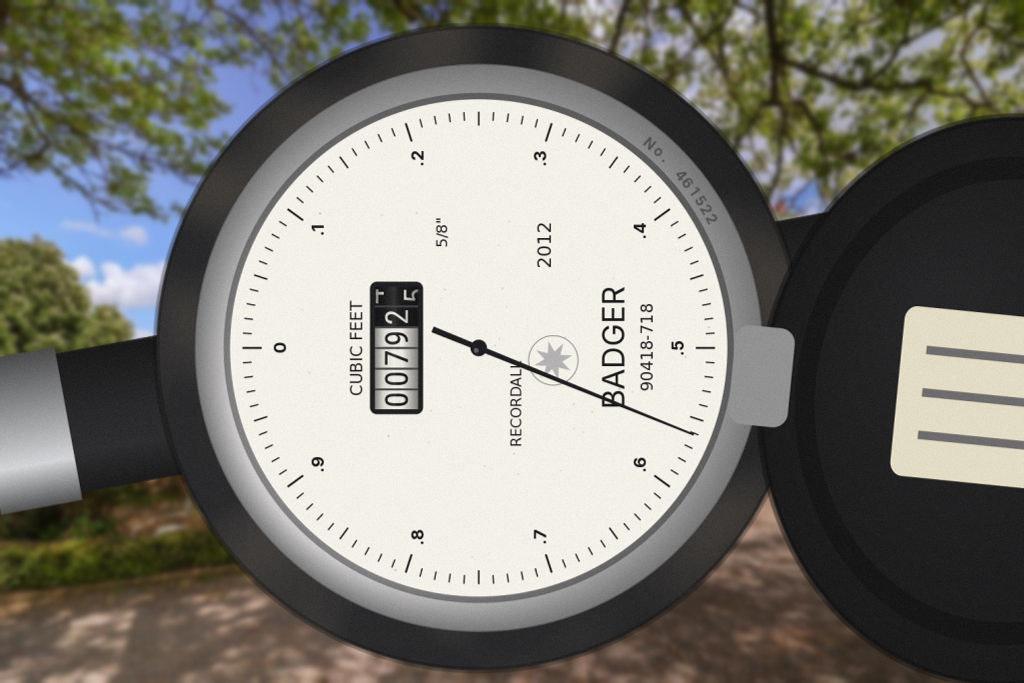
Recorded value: 7924.56 ft³
